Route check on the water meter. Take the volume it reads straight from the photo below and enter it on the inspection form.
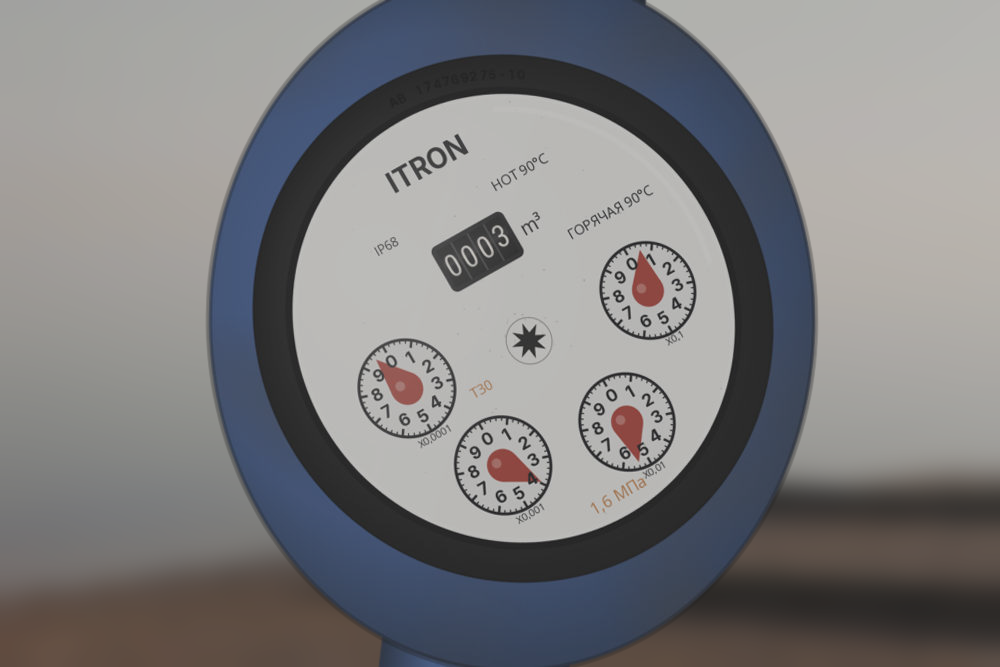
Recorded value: 3.0539 m³
